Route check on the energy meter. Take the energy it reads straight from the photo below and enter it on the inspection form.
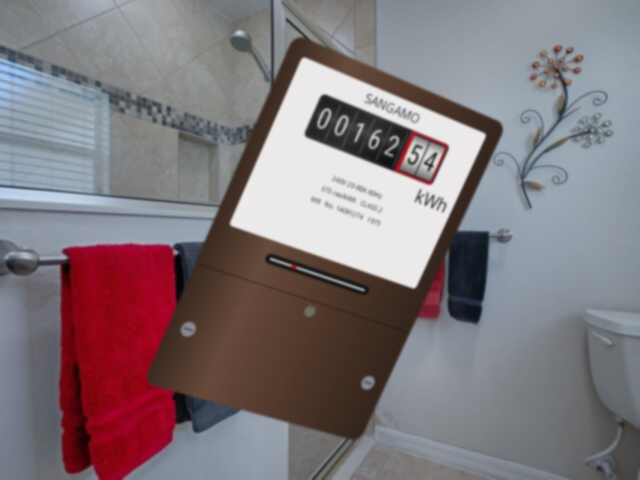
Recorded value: 162.54 kWh
